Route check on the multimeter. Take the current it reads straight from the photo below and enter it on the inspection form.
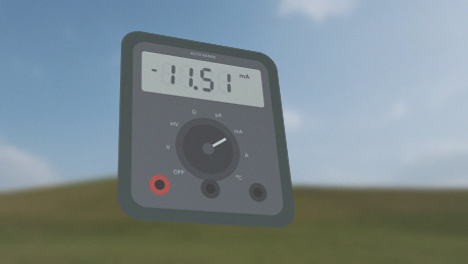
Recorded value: -11.51 mA
